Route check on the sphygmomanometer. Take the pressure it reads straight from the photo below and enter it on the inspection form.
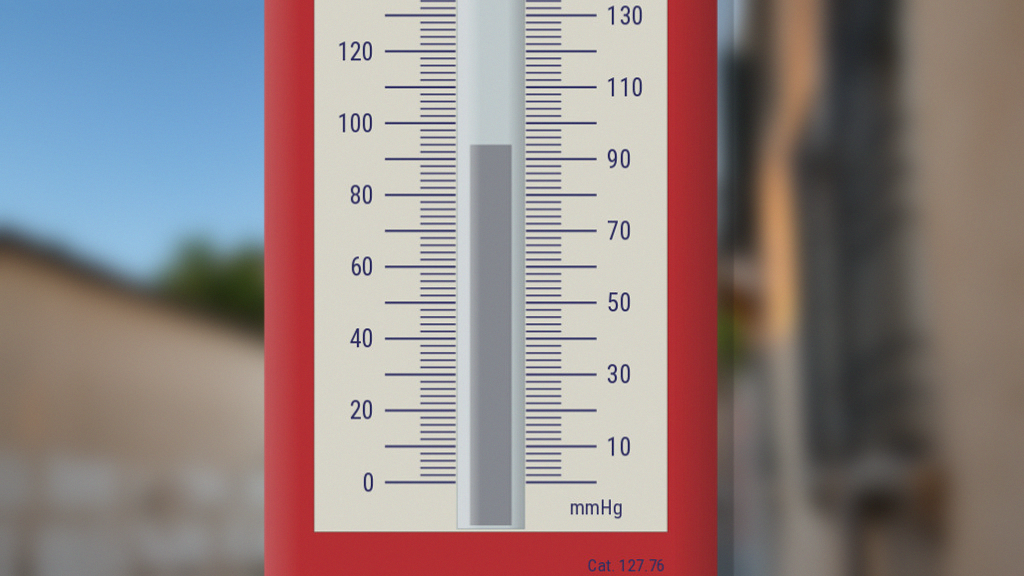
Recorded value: 94 mmHg
